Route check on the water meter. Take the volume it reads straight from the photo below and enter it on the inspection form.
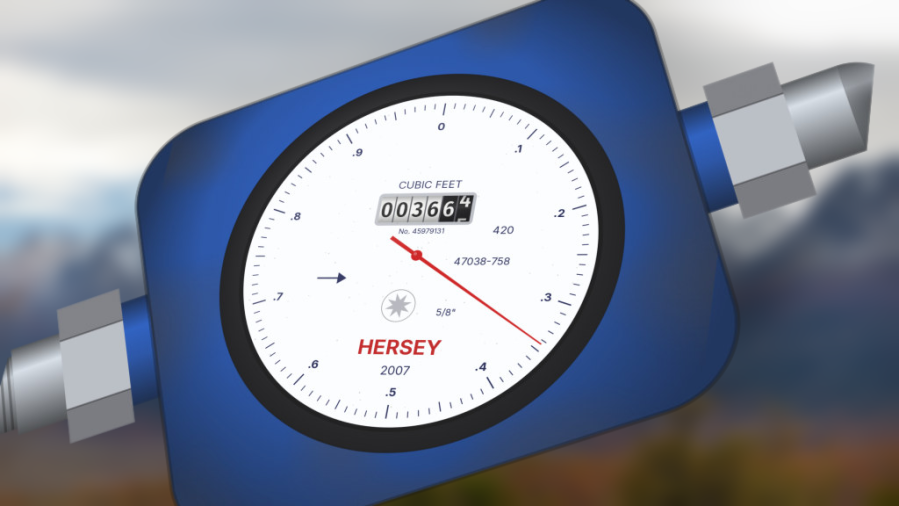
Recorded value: 3664.34 ft³
